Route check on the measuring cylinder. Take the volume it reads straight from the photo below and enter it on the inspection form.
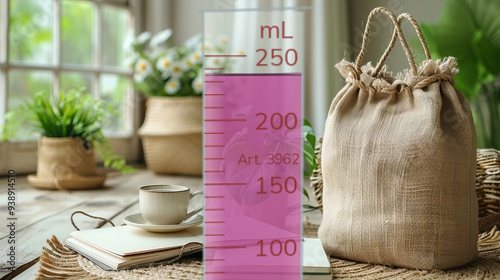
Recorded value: 235 mL
